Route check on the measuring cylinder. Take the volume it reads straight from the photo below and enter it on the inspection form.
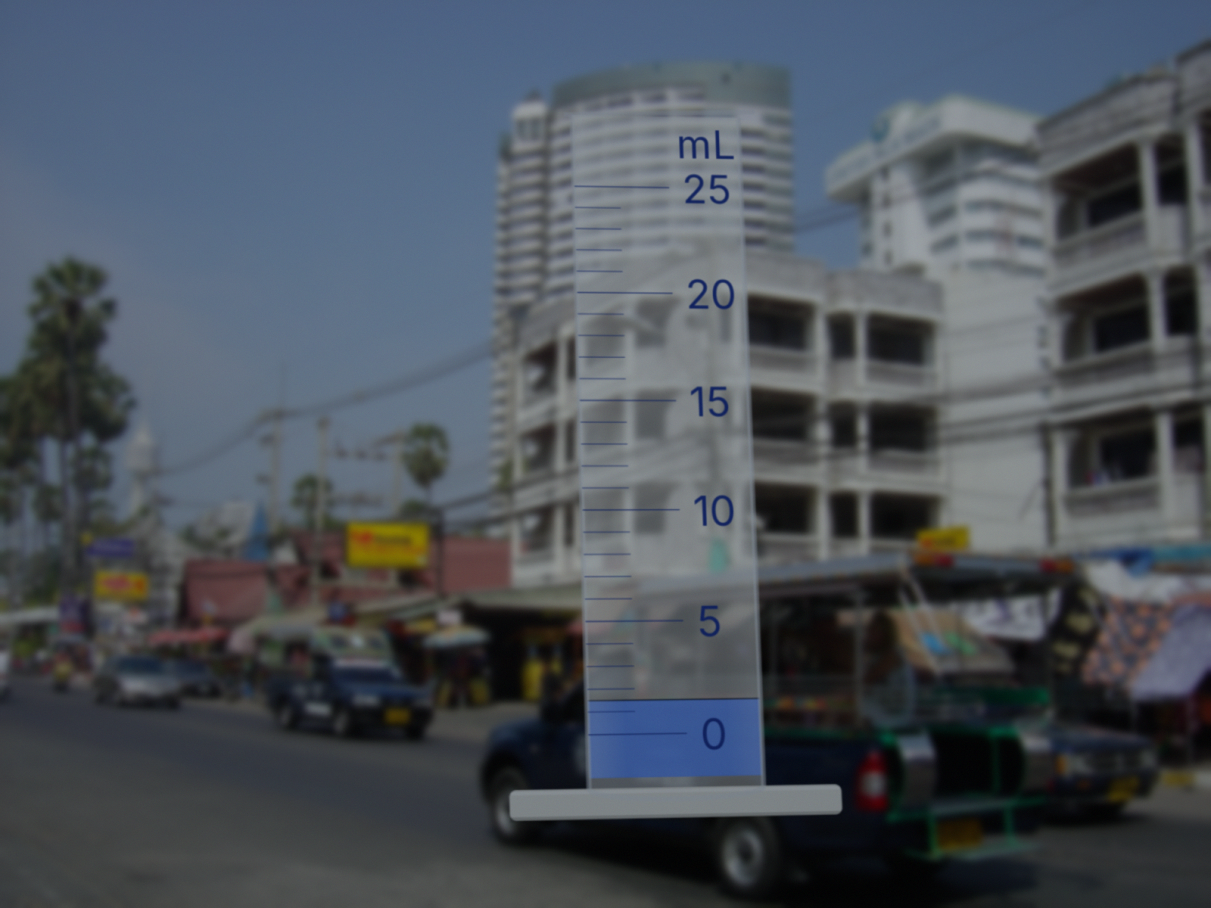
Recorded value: 1.5 mL
